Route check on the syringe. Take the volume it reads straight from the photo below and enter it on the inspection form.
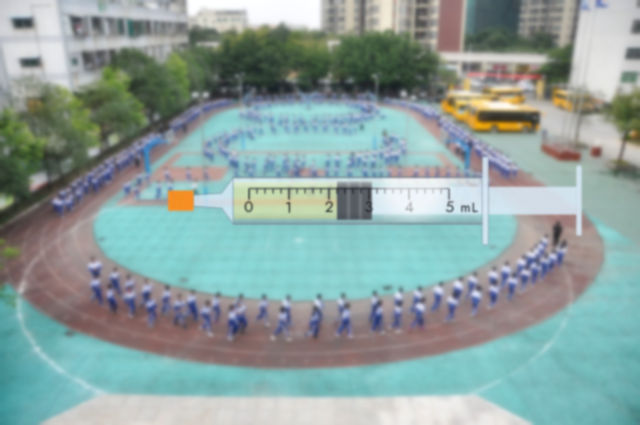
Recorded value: 2.2 mL
